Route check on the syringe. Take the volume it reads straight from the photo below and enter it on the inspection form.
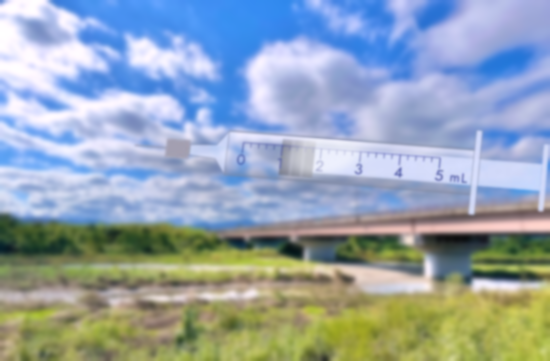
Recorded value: 1 mL
